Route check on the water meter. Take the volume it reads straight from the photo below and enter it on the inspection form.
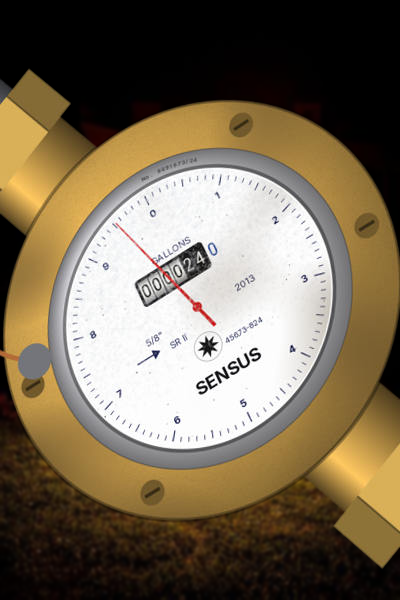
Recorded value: 239.5 gal
